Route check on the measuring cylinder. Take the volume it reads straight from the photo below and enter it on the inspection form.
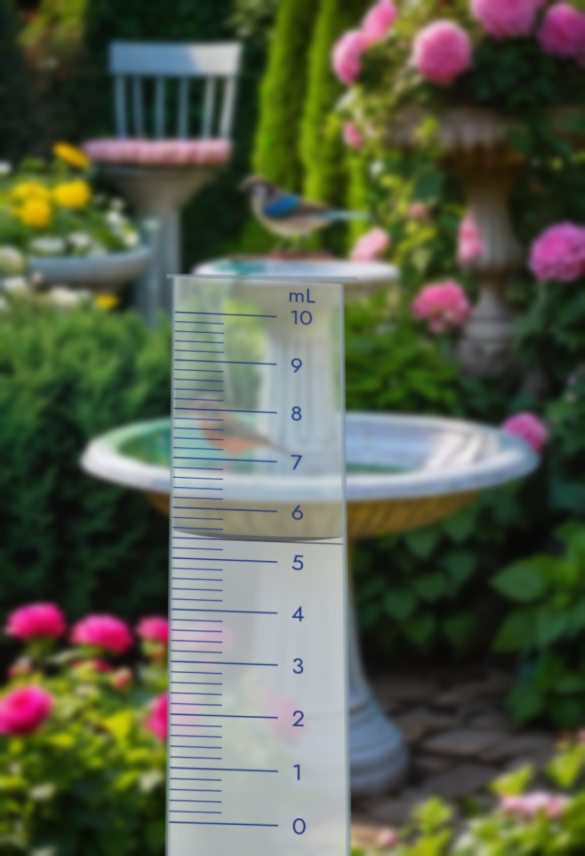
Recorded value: 5.4 mL
